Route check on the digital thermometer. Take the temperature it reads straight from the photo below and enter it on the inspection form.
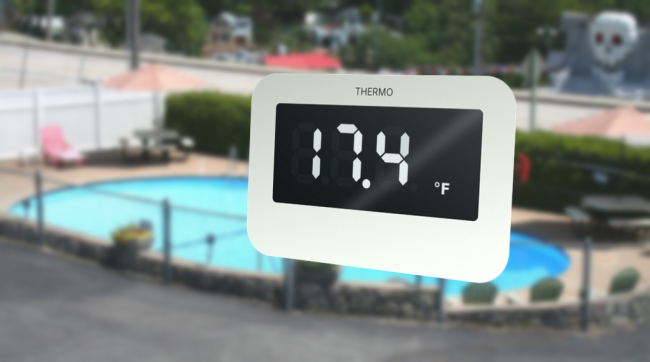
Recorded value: 17.4 °F
